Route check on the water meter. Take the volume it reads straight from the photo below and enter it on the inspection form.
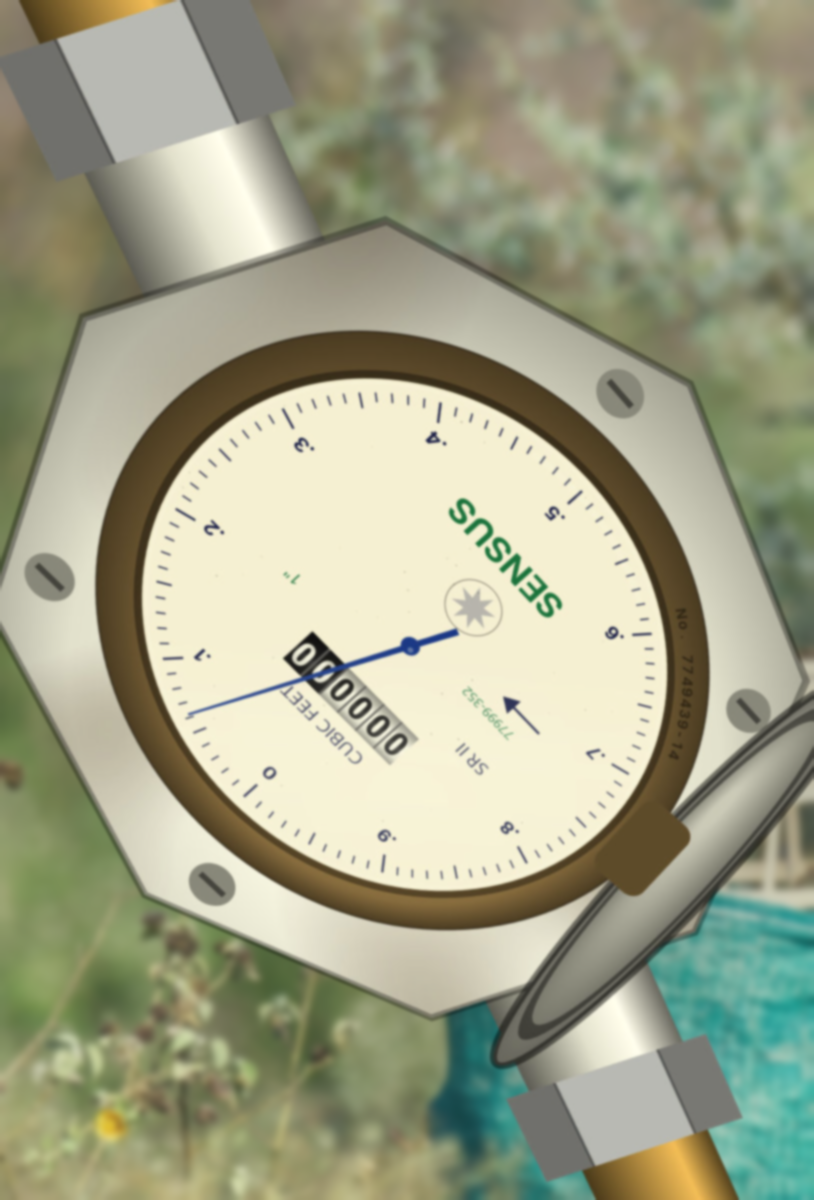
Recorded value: 0.06 ft³
